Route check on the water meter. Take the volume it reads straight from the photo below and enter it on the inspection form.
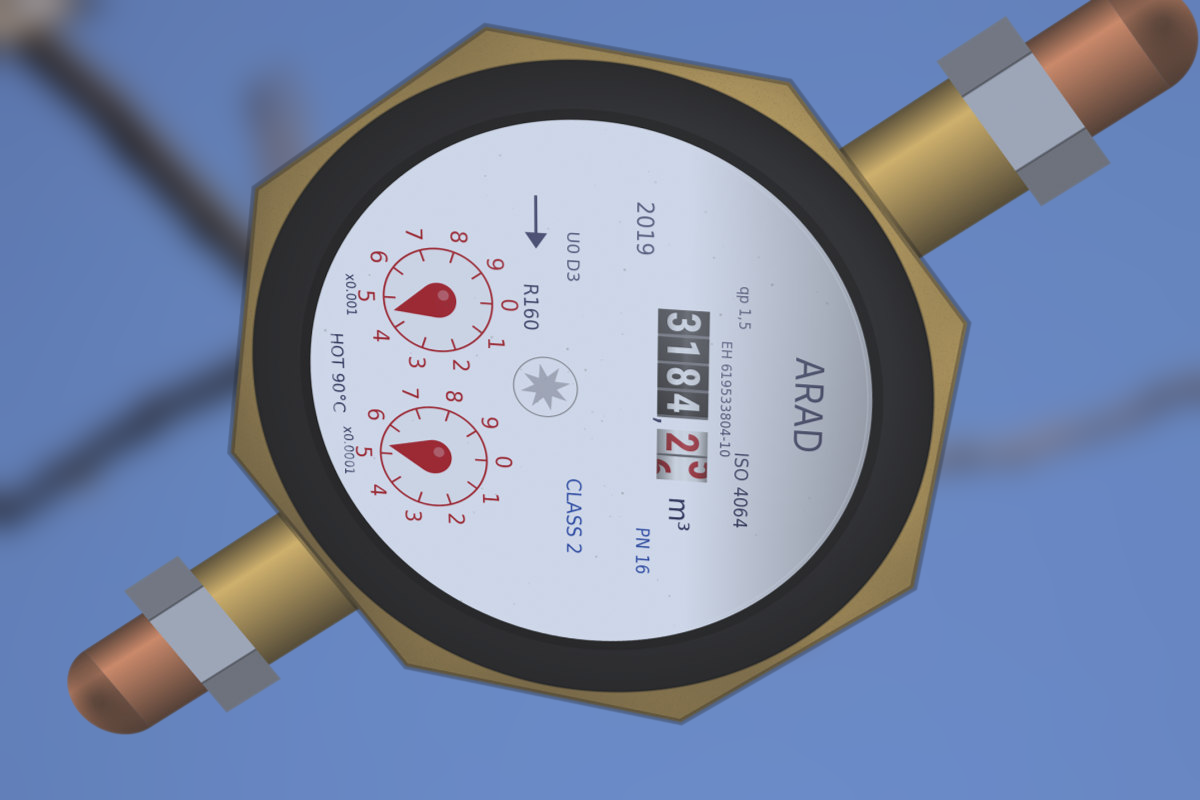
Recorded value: 3184.2545 m³
